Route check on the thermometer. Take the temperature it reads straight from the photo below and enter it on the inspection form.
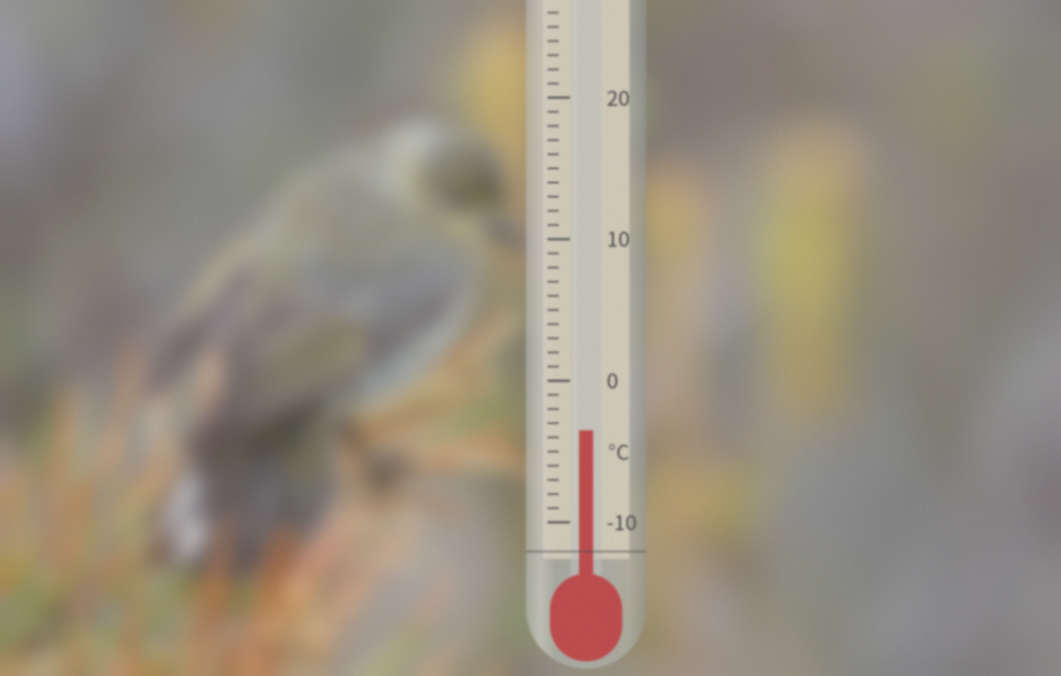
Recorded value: -3.5 °C
